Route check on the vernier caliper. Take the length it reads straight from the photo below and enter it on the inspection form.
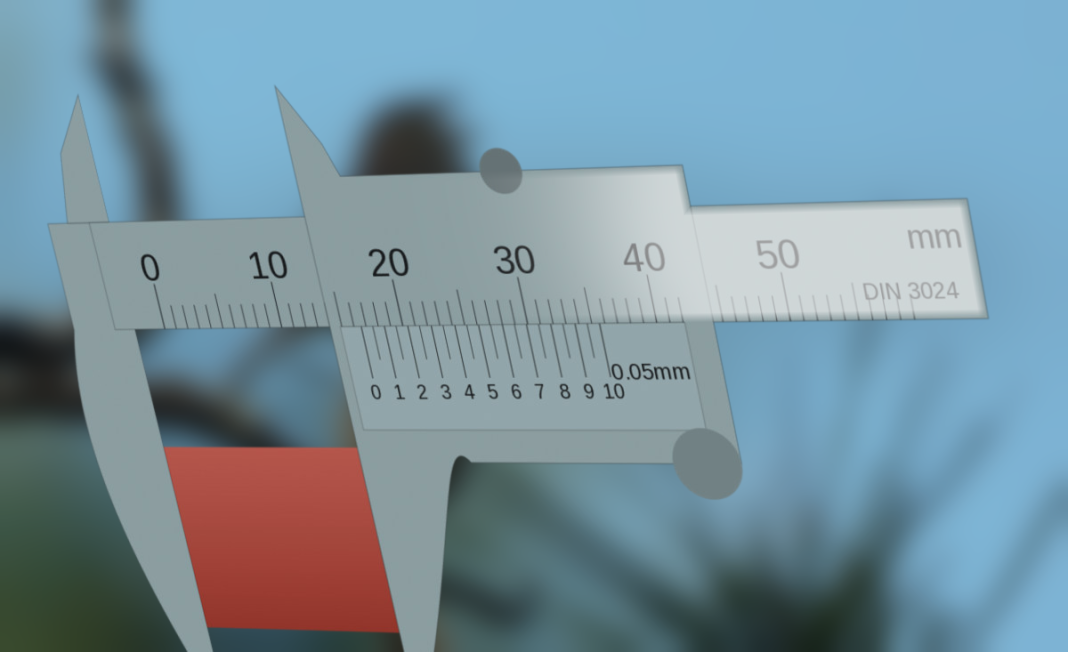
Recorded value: 16.6 mm
